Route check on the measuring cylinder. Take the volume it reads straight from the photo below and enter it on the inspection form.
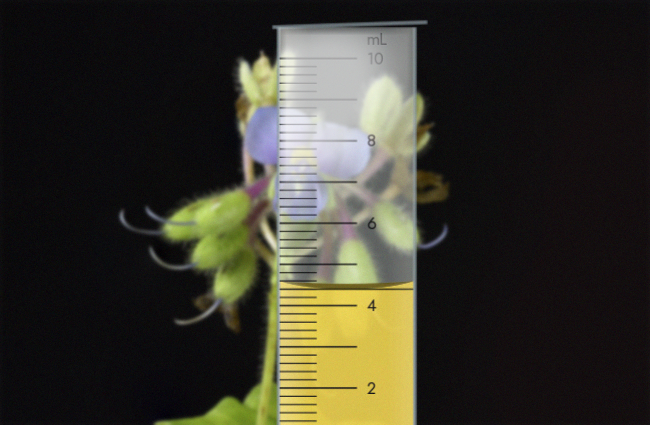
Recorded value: 4.4 mL
